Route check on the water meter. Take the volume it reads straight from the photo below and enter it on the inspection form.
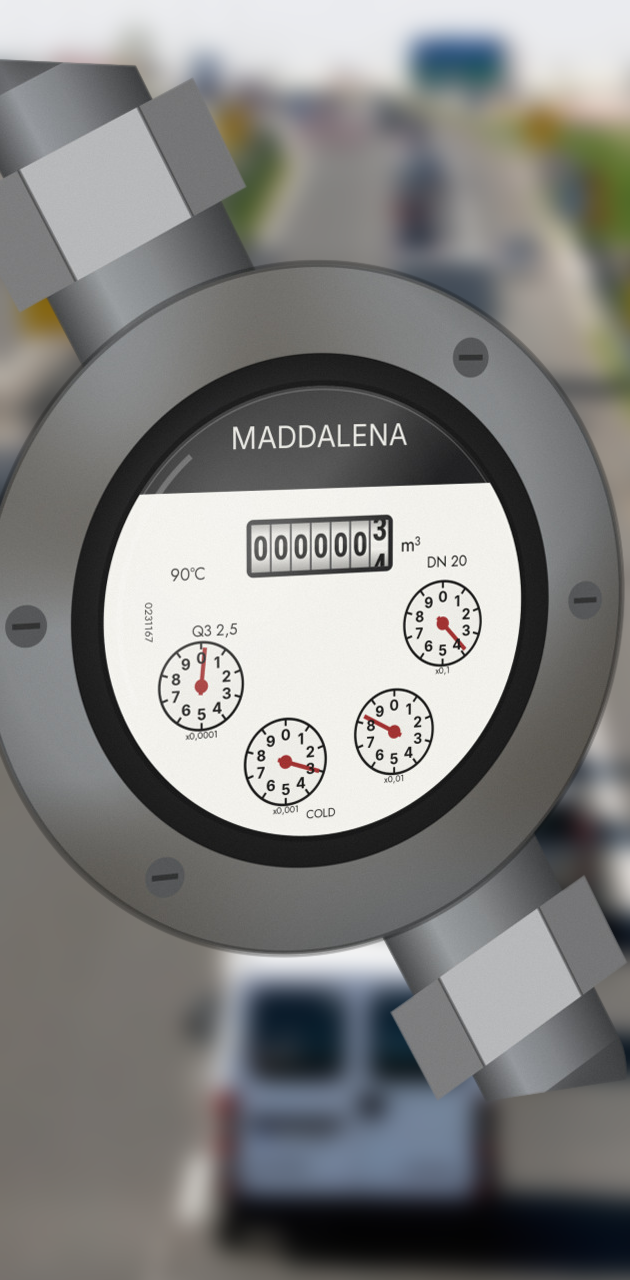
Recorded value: 3.3830 m³
